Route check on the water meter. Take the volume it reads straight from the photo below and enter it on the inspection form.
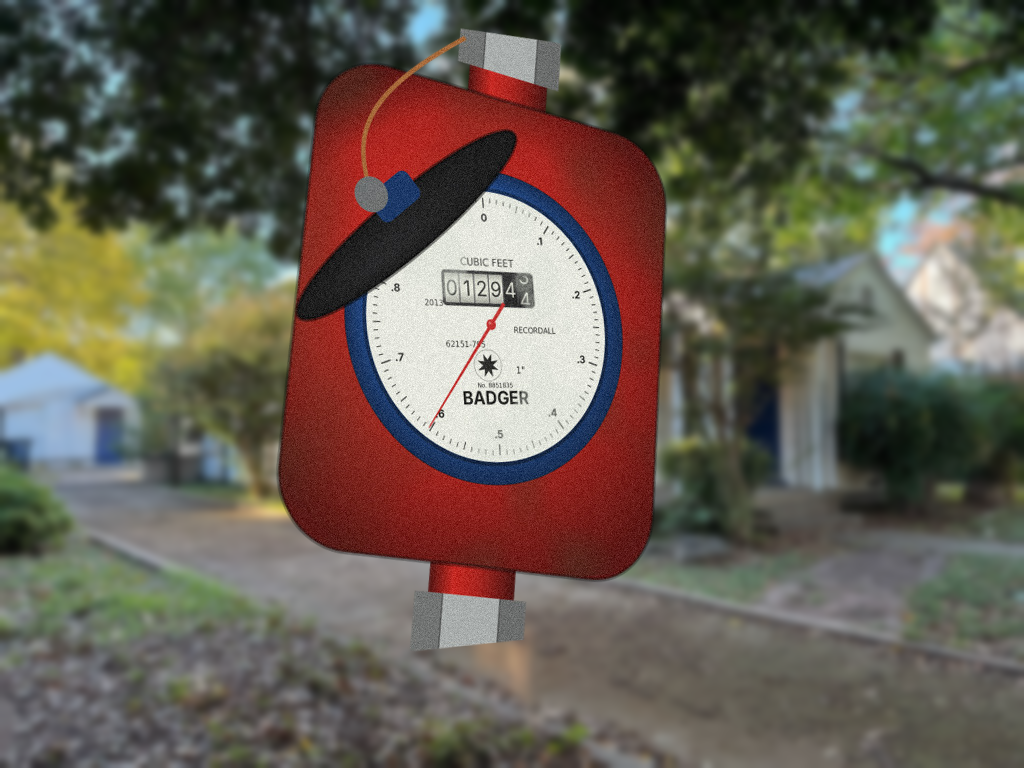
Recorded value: 12943.60 ft³
